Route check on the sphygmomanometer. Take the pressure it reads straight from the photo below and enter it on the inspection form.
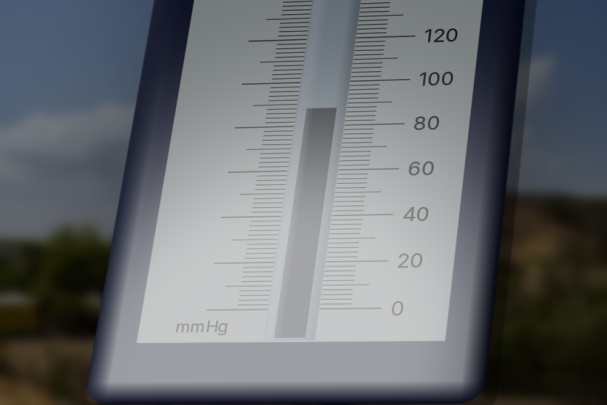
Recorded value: 88 mmHg
